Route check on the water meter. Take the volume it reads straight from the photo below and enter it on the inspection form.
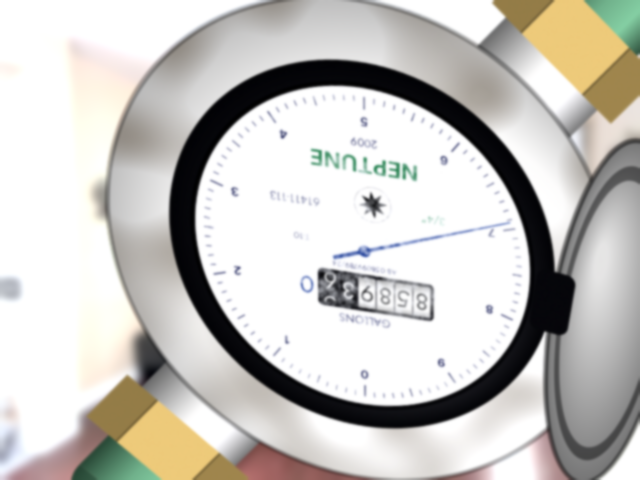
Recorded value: 8589356.9 gal
